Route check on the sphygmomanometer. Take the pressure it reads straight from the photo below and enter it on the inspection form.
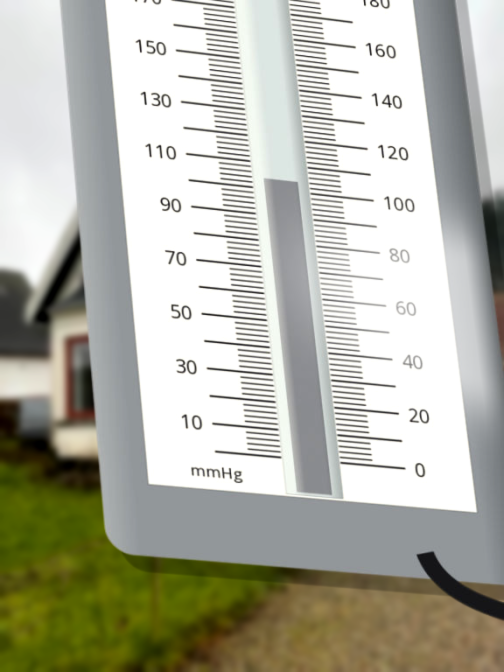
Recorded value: 104 mmHg
